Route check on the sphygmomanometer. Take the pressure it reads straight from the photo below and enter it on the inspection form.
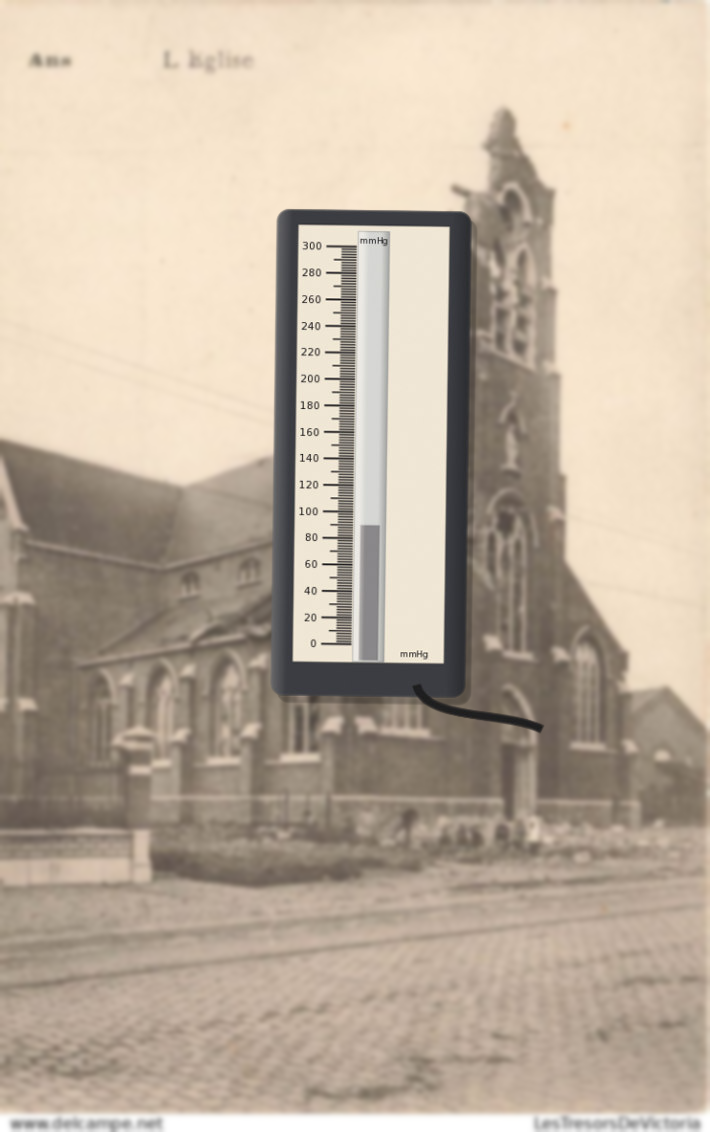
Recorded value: 90 mmHg
